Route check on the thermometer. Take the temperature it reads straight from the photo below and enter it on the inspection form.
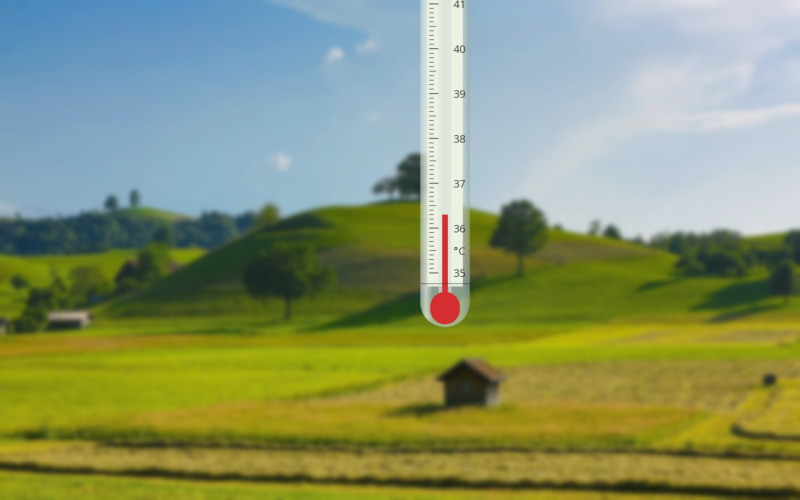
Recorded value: 36.3 °C
